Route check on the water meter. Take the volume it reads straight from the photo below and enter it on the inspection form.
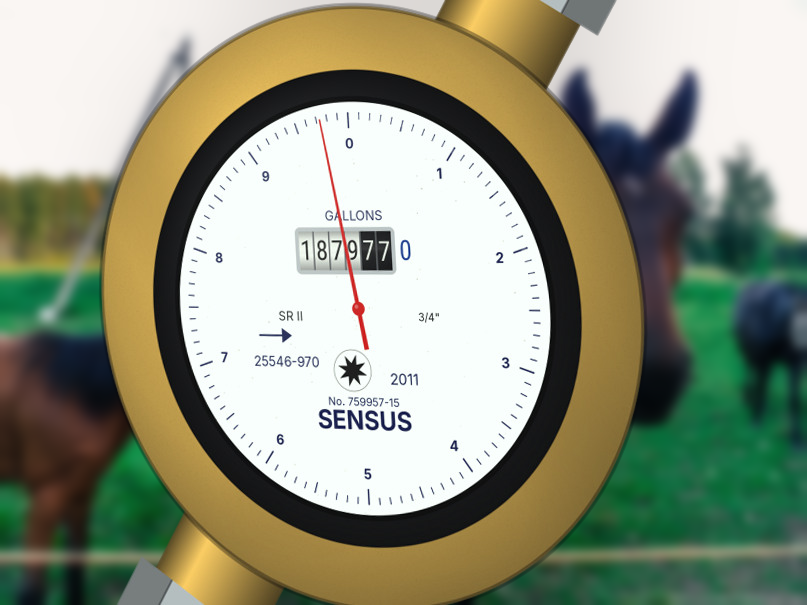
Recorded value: 1879769.7 gal
